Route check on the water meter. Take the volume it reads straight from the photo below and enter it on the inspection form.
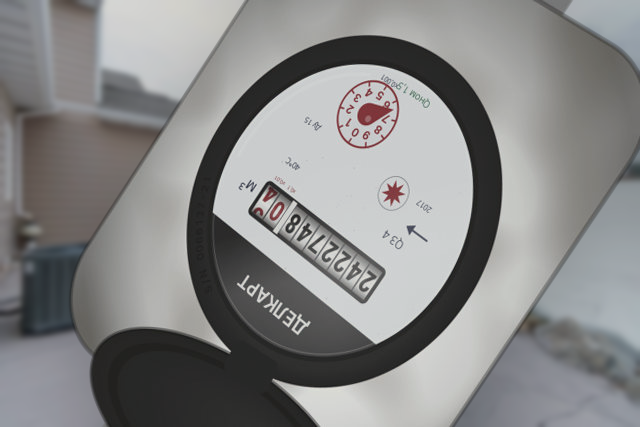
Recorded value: 2422748.036 m³
